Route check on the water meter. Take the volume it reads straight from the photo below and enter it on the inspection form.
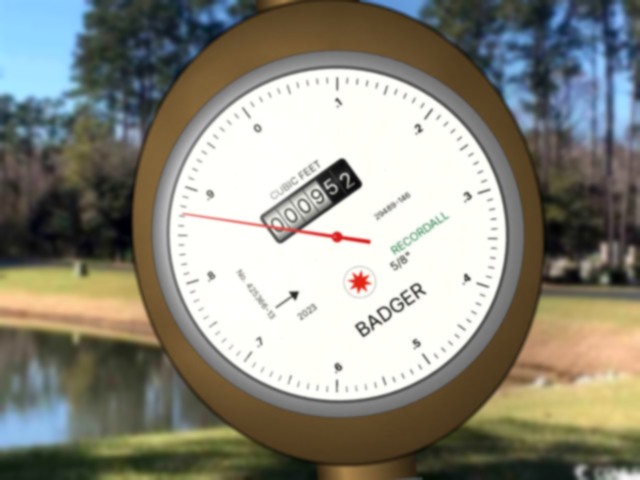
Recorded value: 951.87 ft³
